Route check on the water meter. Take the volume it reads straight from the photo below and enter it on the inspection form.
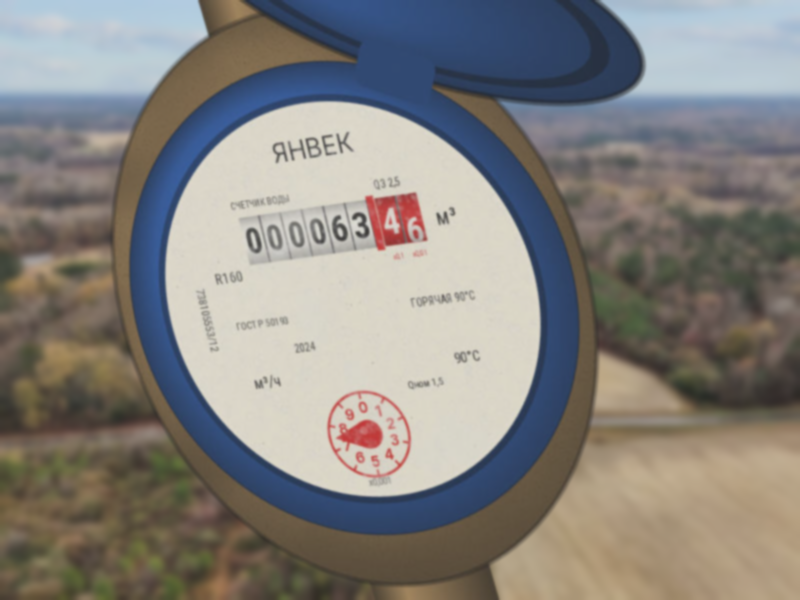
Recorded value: 63.457 m³
